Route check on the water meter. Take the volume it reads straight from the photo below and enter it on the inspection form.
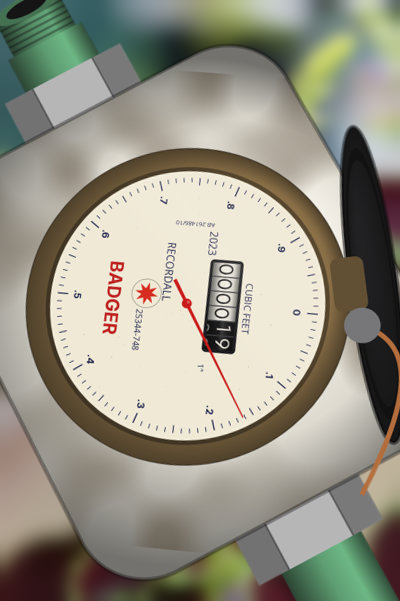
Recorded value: 19.16 ft³
